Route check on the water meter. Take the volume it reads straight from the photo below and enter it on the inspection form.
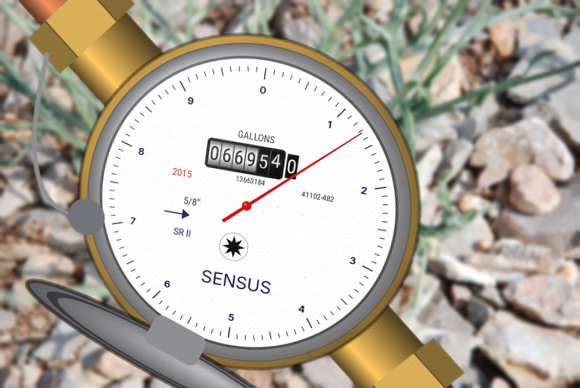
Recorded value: 669541.3 gal
